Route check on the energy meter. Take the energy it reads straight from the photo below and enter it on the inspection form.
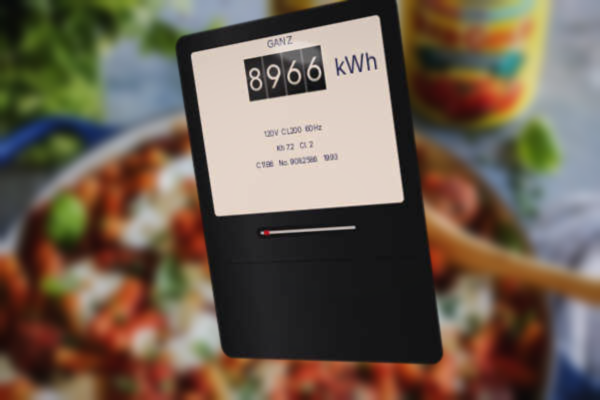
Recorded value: 8966 kWh
